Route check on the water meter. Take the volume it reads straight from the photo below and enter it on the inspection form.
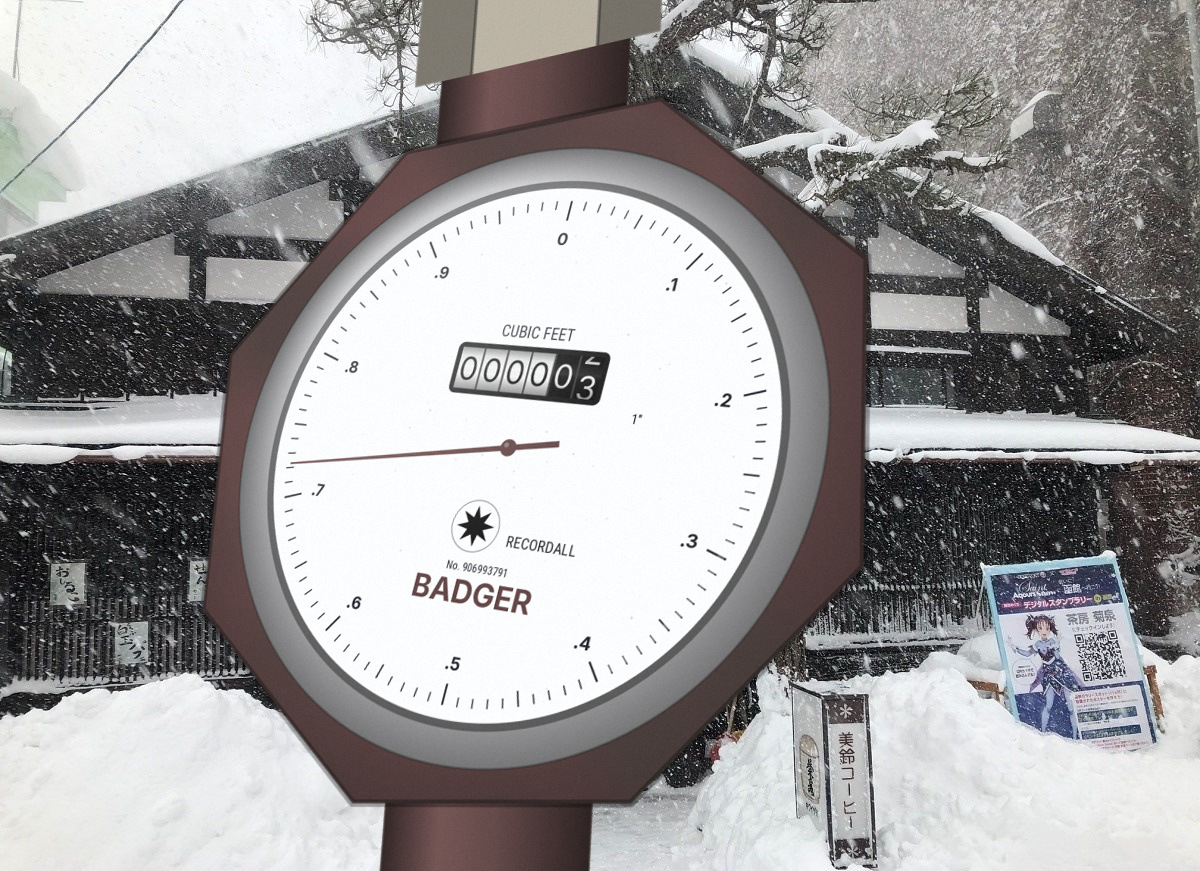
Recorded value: 2.72 ft³
